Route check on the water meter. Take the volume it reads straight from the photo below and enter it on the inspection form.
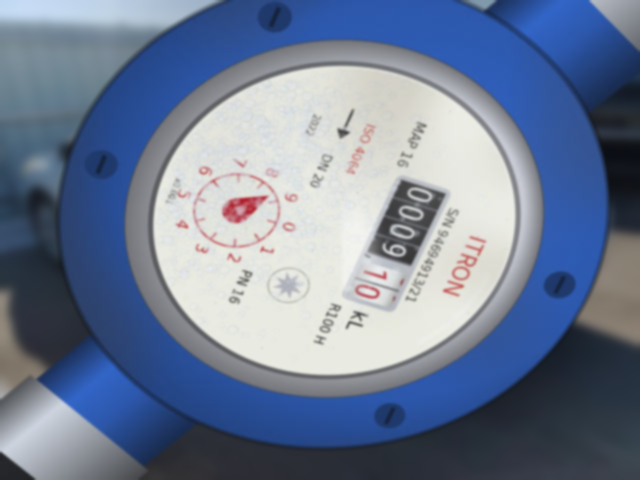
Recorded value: 9.098 kL
